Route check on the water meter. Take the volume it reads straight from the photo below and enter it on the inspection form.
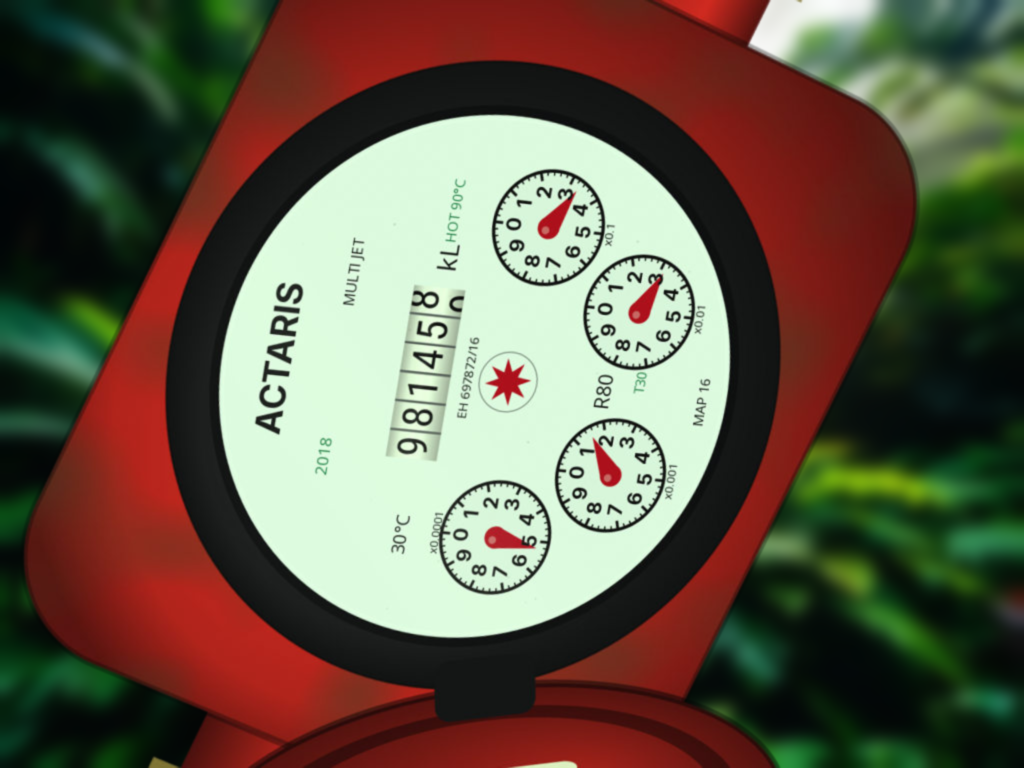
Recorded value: 981458.3315 kL
